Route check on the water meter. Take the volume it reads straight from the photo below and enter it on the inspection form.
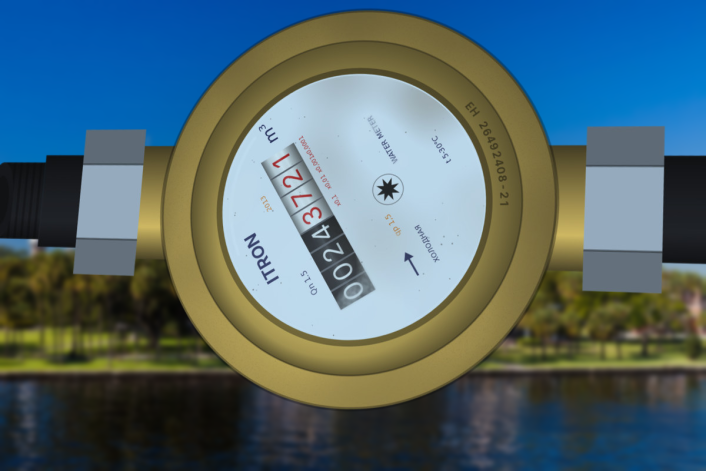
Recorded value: 24.3721 m³
